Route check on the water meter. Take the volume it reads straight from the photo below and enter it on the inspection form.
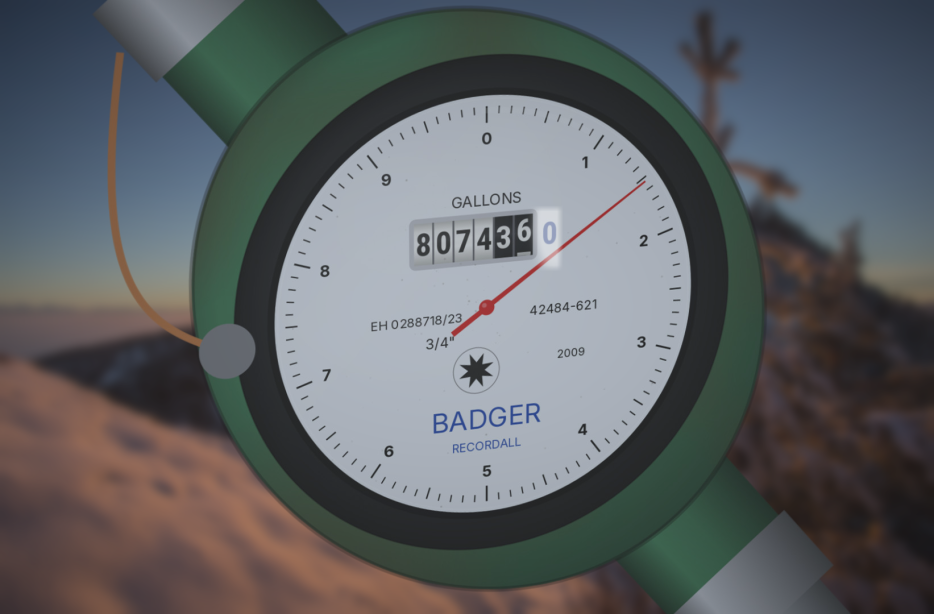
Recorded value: 8074361.5 gal
